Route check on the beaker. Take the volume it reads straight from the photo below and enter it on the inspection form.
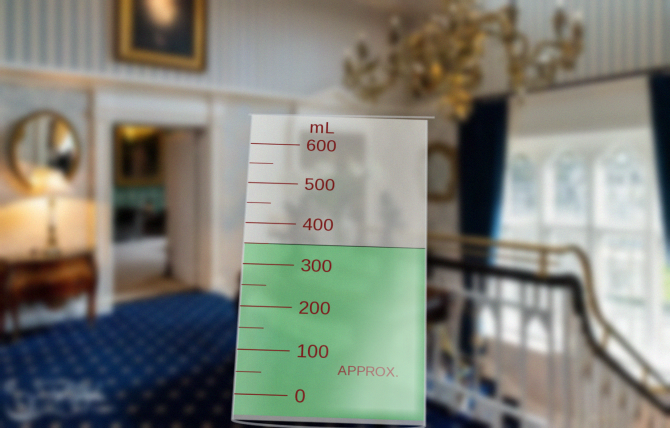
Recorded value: 350 mL
